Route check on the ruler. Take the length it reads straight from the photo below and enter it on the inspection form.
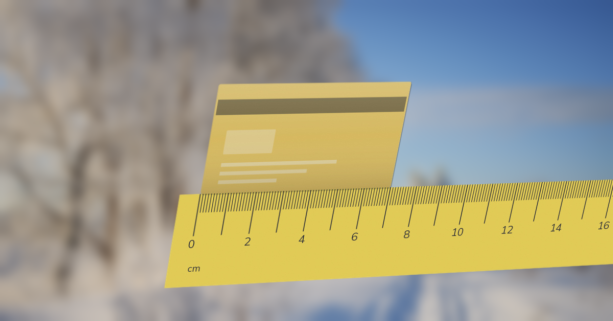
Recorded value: 7 cm
